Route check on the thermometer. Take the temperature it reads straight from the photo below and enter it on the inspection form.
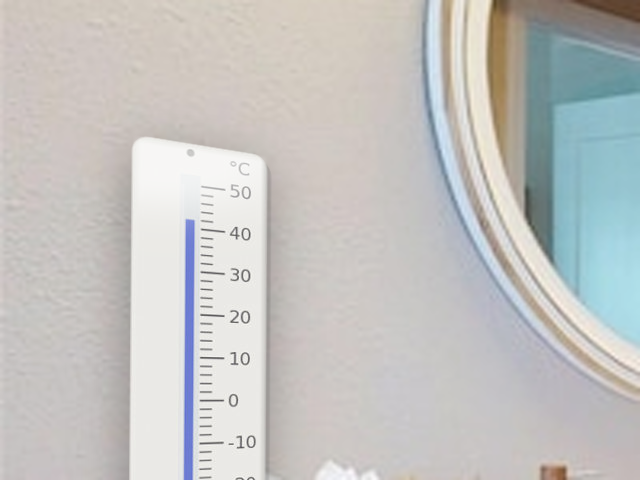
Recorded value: 42 °C
